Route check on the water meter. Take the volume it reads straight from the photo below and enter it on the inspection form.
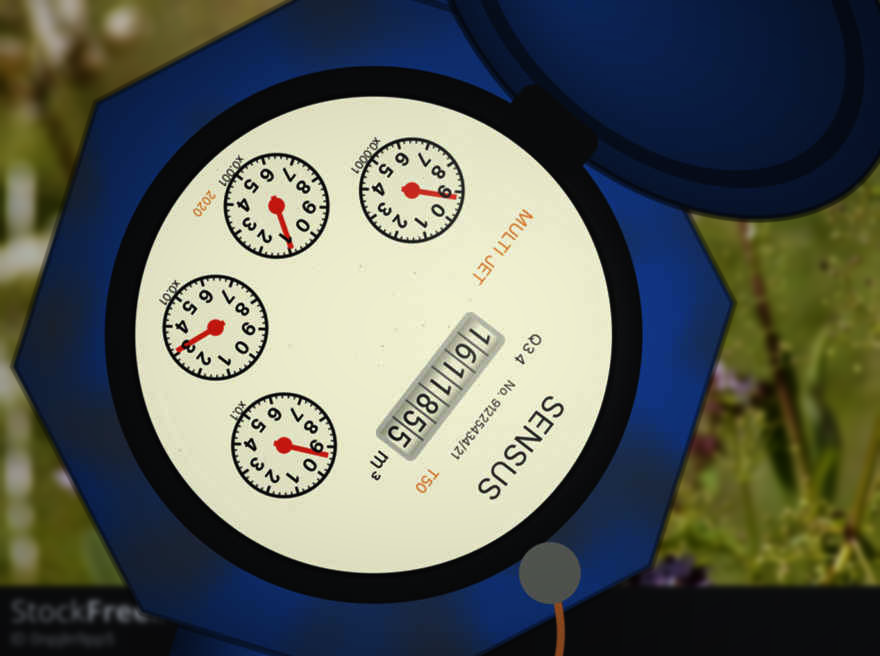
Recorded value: 1611854.9309 m³
